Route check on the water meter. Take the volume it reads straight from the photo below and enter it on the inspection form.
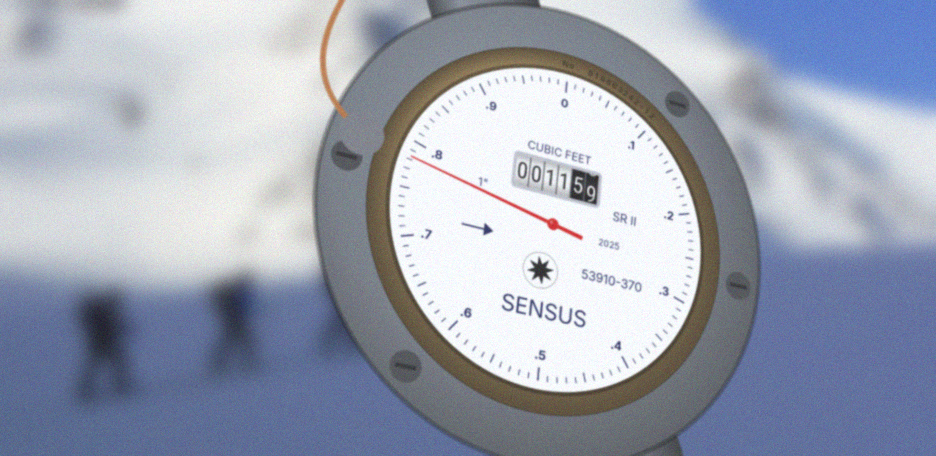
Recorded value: 1158.78 ft³
